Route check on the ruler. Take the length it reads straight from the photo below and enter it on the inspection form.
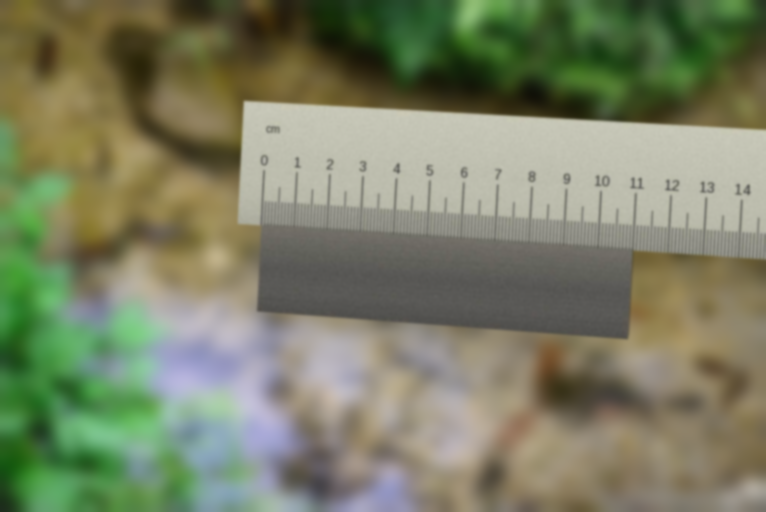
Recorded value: 11 cm
